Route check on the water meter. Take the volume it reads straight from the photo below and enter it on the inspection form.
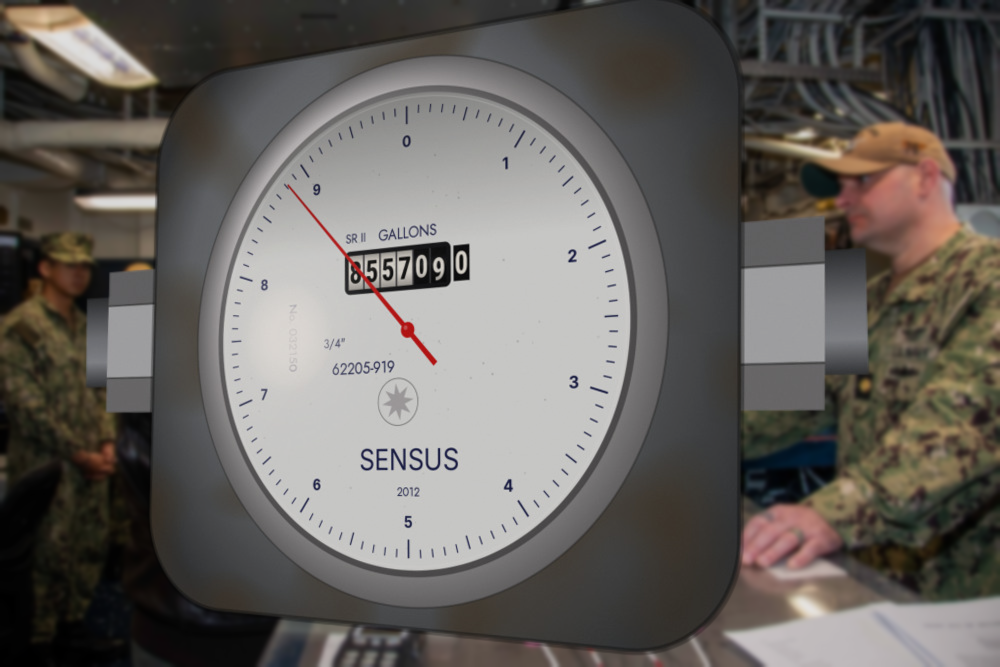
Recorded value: 8557088.8 gal
